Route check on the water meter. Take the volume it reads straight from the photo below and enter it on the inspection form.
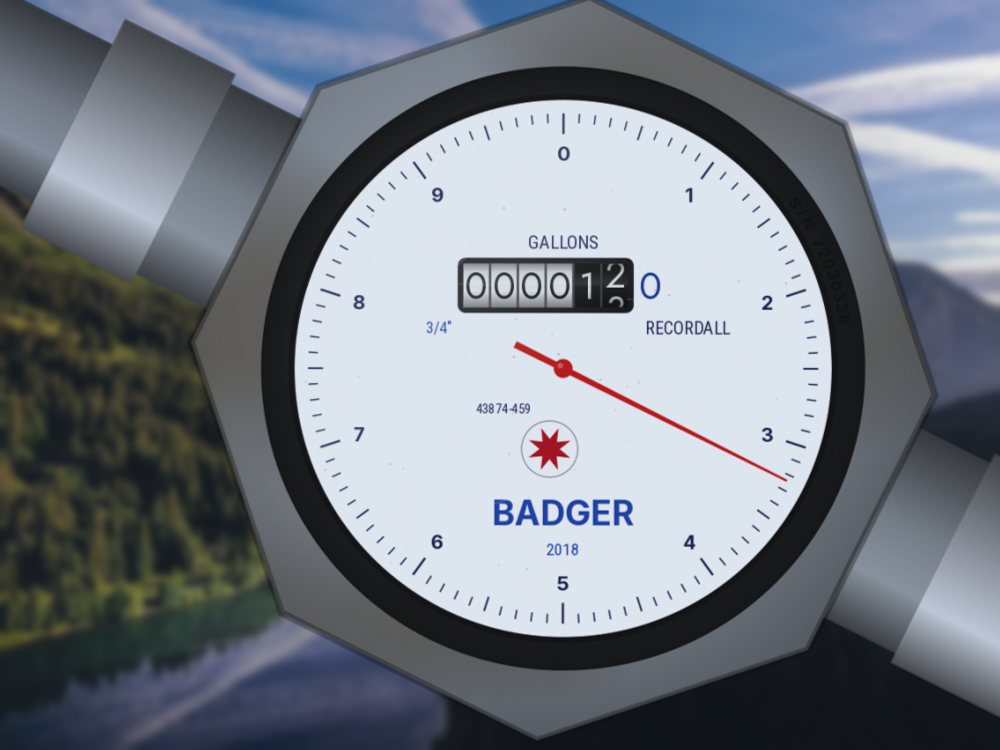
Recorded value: 123.2 gal
